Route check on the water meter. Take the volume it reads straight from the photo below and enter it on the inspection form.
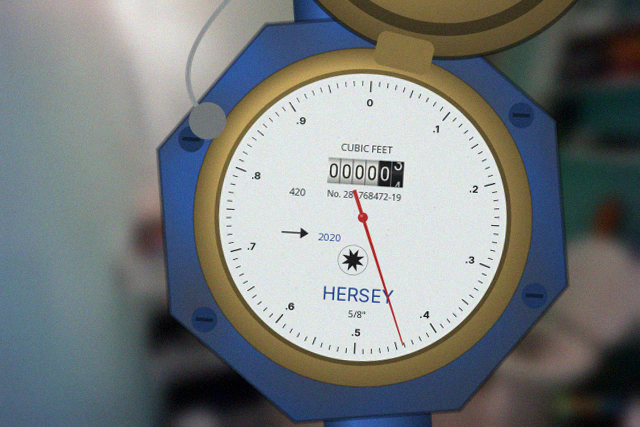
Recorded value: 3.44 ft³
